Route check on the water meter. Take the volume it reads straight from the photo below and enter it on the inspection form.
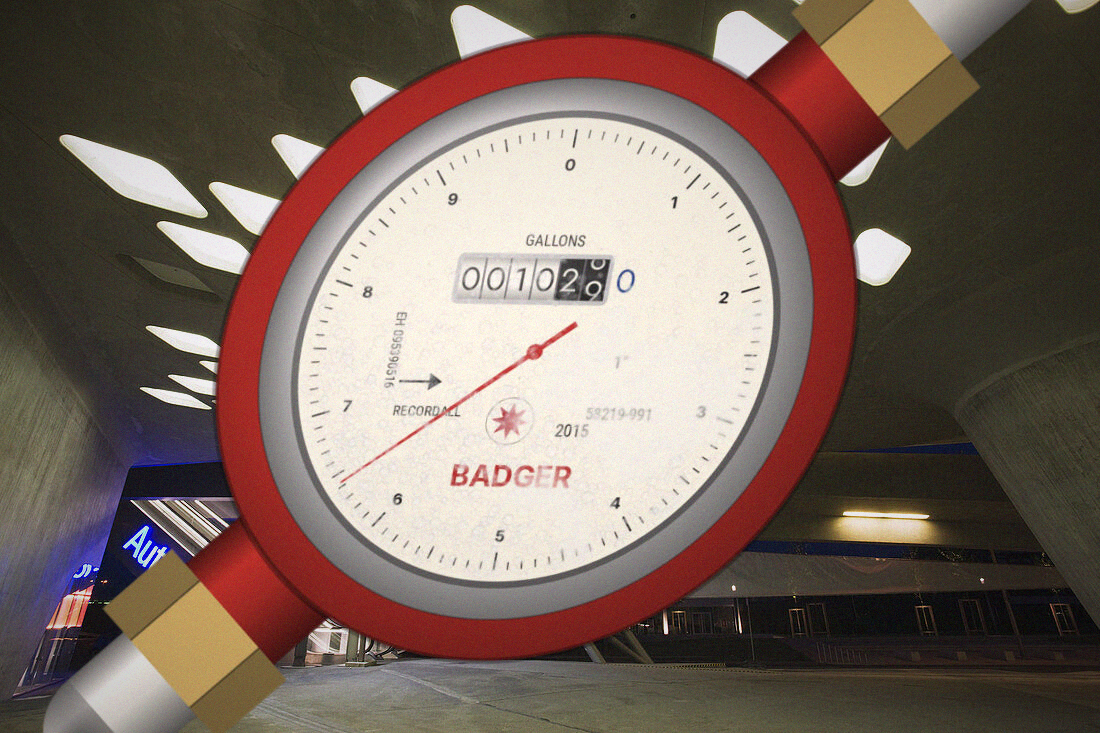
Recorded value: 10286.4 gal
